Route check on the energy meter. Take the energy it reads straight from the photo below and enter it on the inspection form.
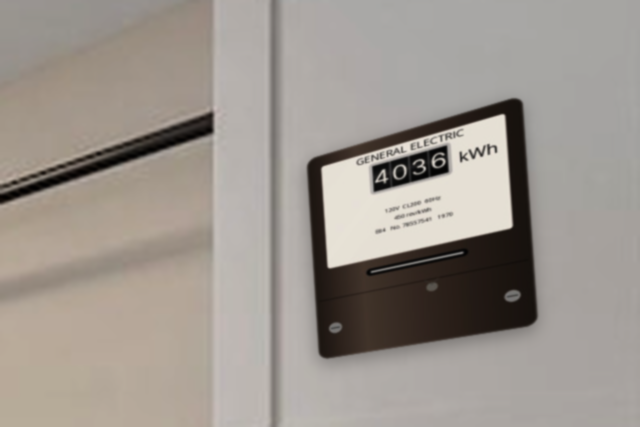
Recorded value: 4036 kWh
